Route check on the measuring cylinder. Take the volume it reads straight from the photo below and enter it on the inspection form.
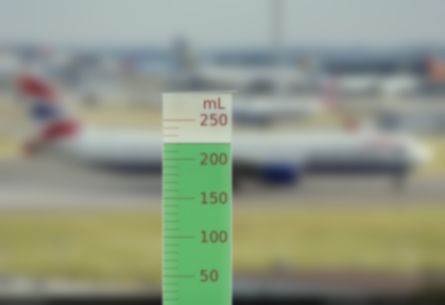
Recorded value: 220 mL
